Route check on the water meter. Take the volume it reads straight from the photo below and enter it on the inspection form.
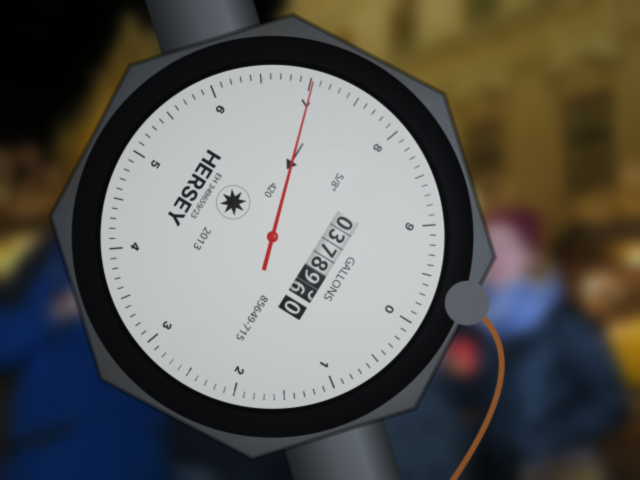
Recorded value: 378957.0 gal
